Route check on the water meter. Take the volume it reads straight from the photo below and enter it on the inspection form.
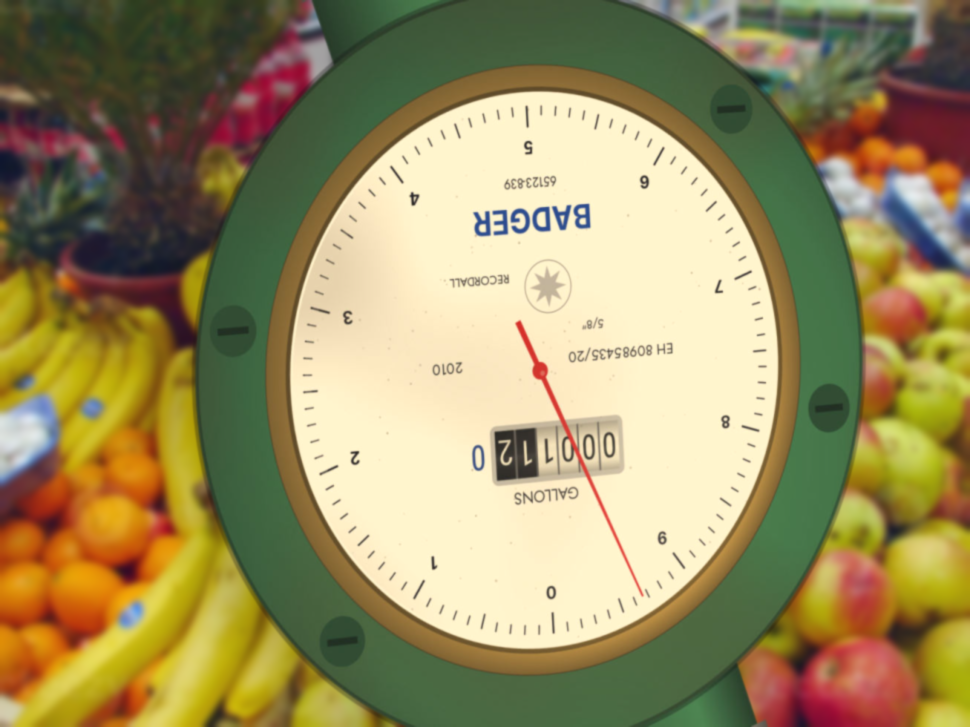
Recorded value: 1119.3 gal
